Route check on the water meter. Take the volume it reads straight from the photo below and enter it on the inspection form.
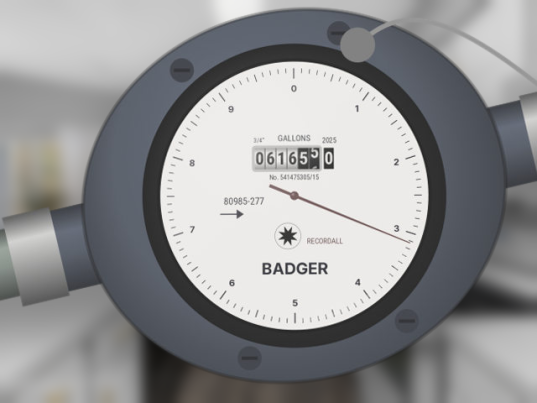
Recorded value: 616553.1 gal
